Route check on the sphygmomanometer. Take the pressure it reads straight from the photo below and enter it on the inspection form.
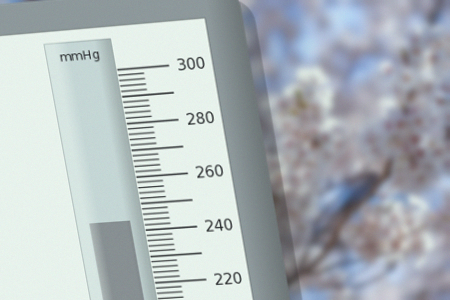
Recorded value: 244 mmHg
